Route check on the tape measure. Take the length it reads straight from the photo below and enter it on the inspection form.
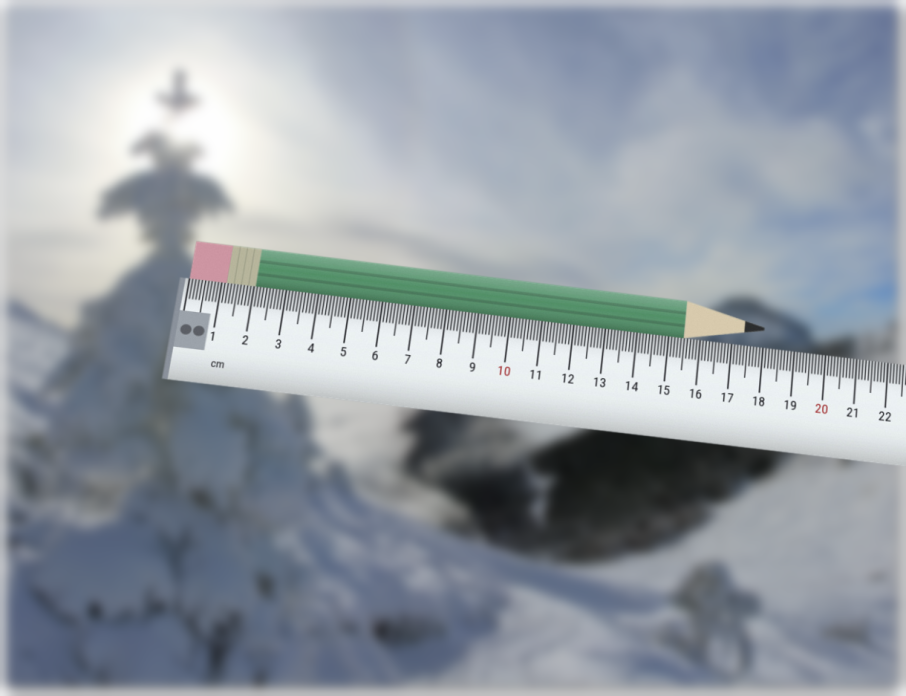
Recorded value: 18 cm
